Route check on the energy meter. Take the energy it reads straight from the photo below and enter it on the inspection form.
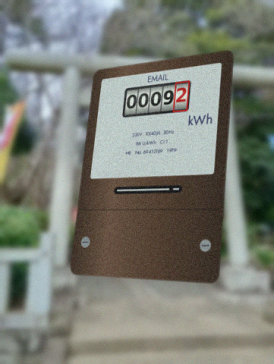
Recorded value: 9.2 kWh
